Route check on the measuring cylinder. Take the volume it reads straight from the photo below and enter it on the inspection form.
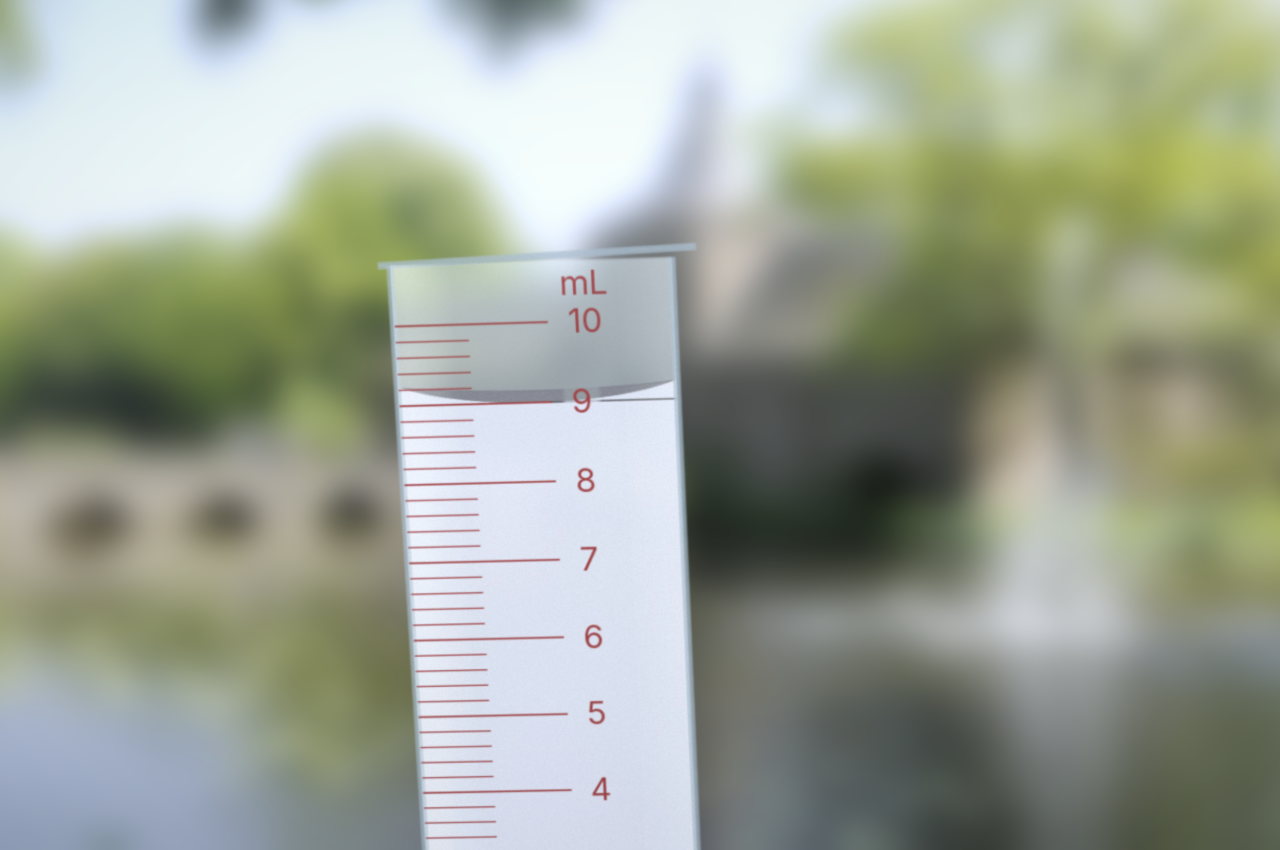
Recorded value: 9 mL
